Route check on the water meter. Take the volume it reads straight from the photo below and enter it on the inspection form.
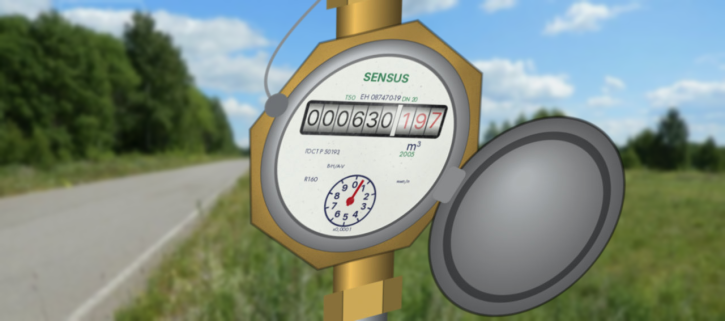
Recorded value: 630.1970 m³
